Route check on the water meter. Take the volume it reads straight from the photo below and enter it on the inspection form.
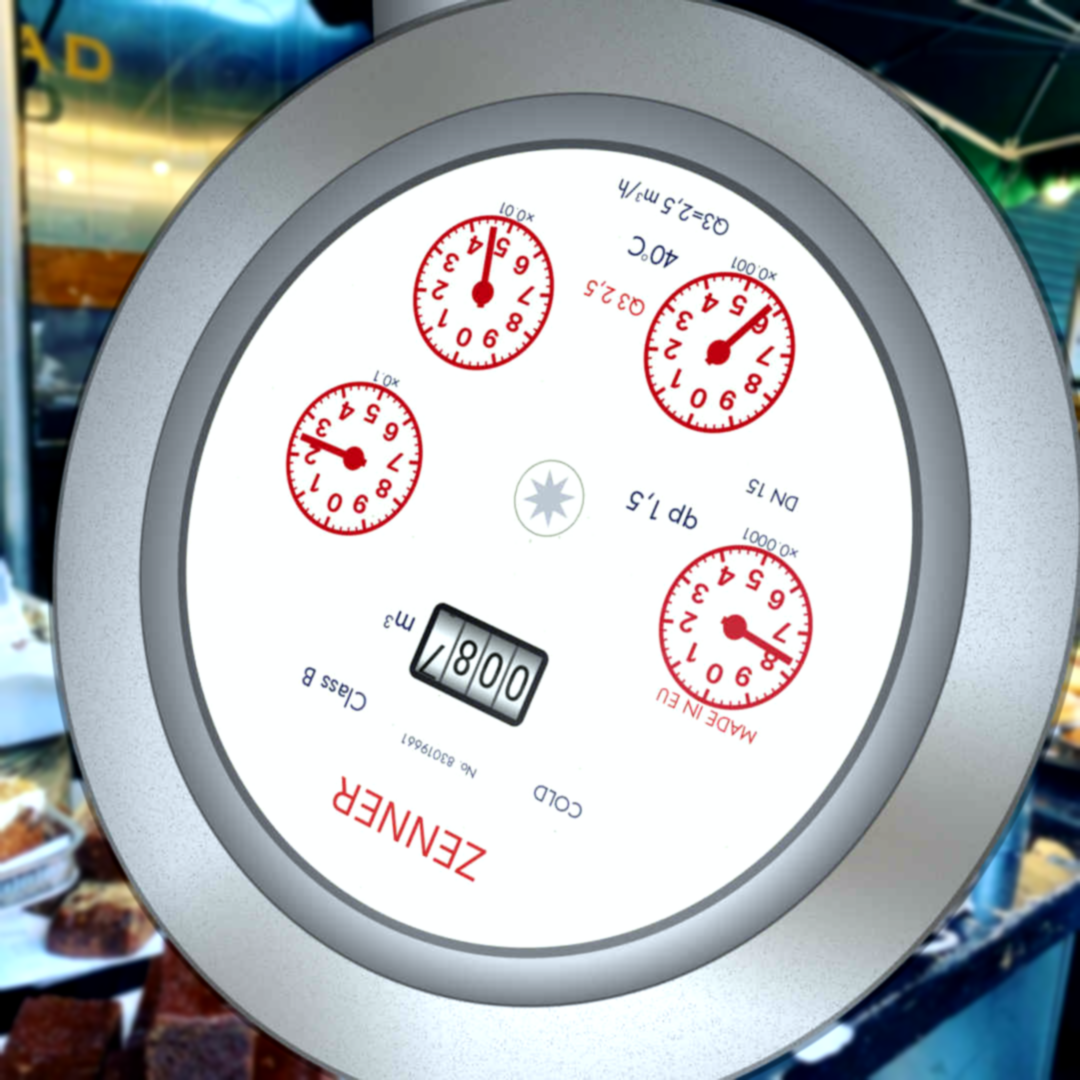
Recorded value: 87.2457 m³
